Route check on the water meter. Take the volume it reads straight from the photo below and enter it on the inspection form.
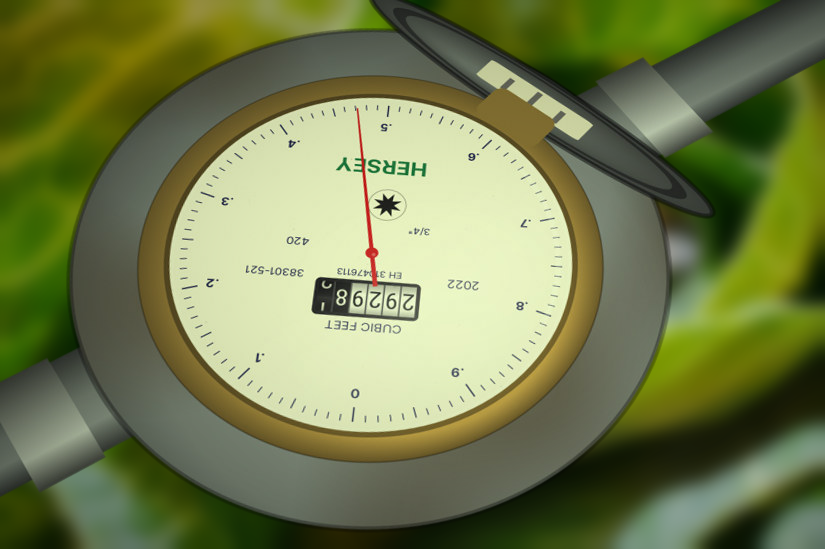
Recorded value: 292981.47 ft³
